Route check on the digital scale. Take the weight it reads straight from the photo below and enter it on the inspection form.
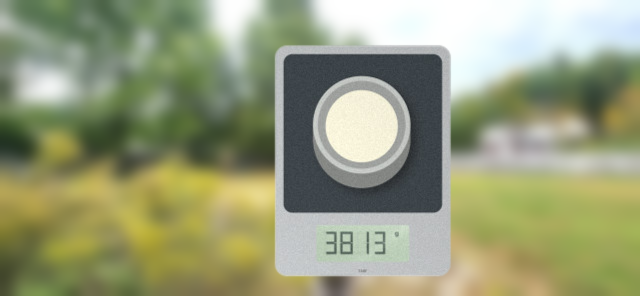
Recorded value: 3813 g
